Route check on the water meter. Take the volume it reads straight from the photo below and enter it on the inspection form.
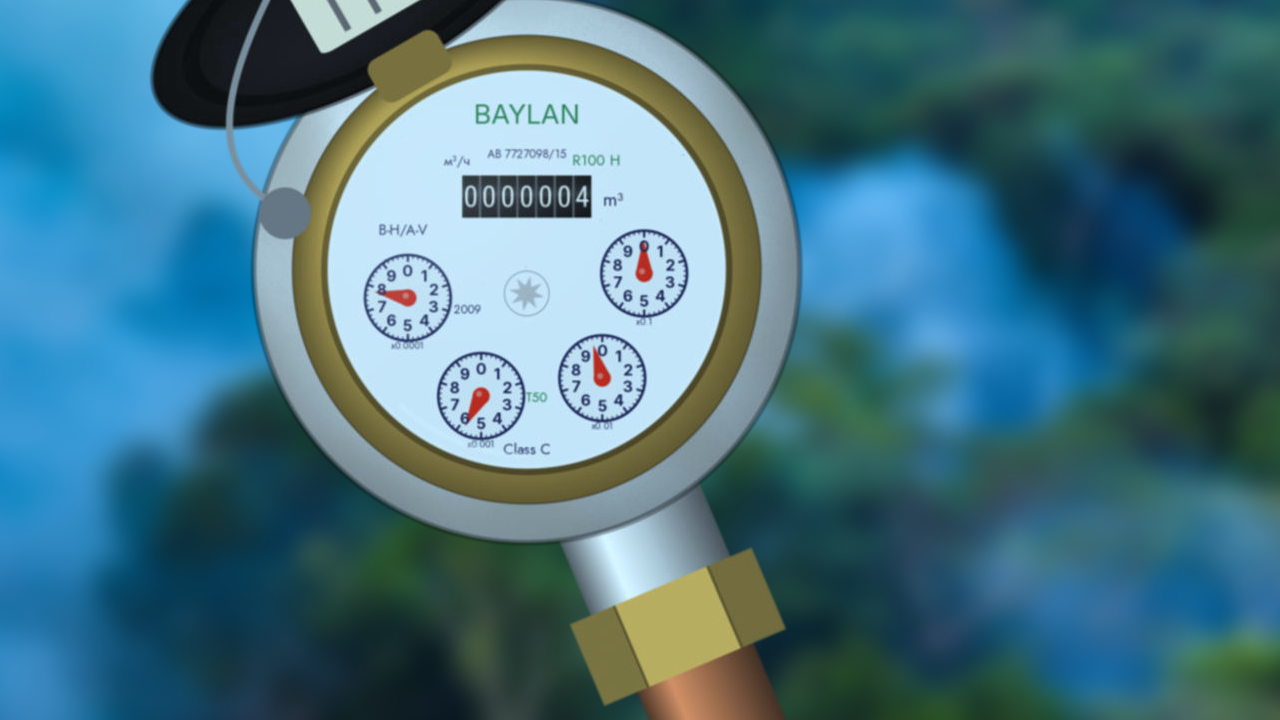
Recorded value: 3.9957 m³
